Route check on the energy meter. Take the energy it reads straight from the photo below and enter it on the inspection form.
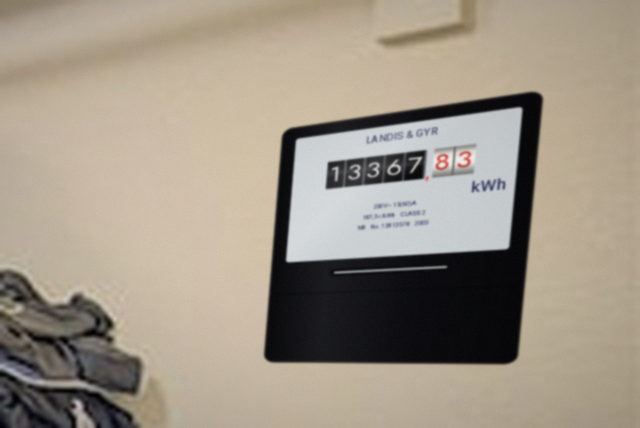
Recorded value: 13367.83 kWh
